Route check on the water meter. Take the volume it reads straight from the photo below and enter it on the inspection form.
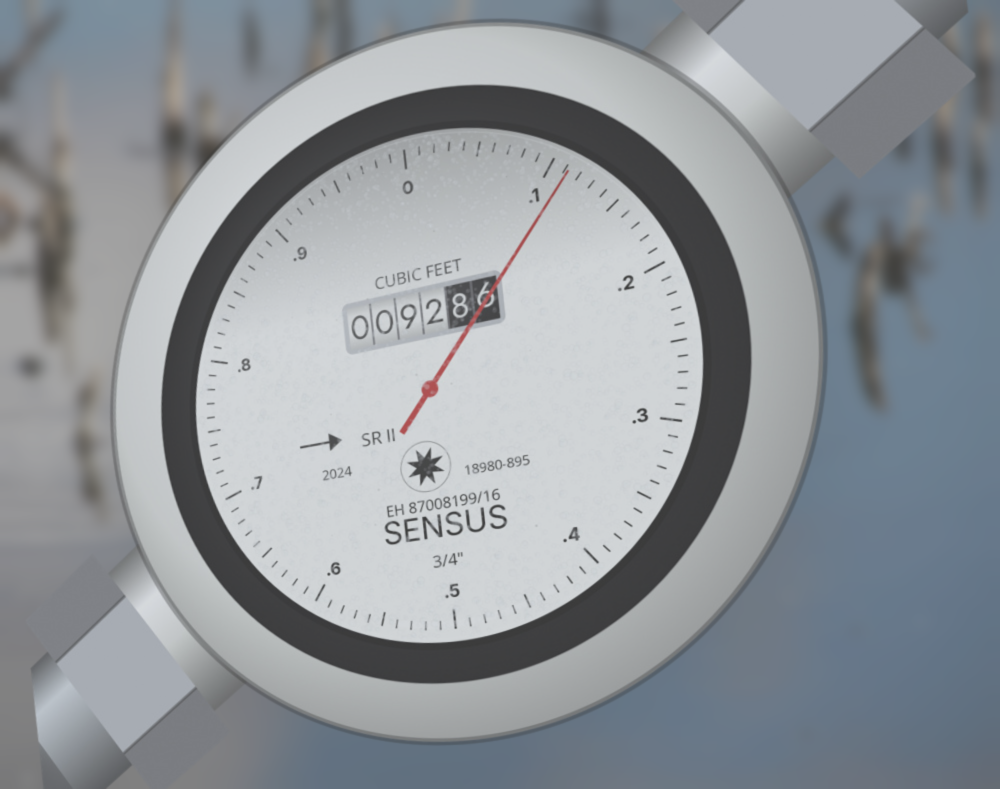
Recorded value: 9286.11 ft³
